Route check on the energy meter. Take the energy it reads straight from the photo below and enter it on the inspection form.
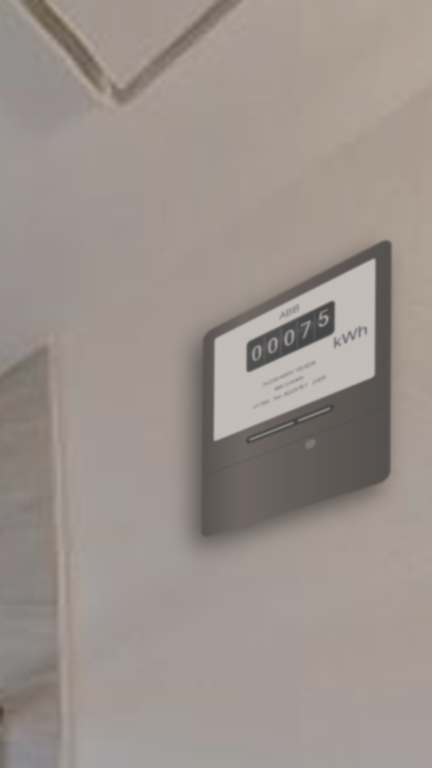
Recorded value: 75 kWh
